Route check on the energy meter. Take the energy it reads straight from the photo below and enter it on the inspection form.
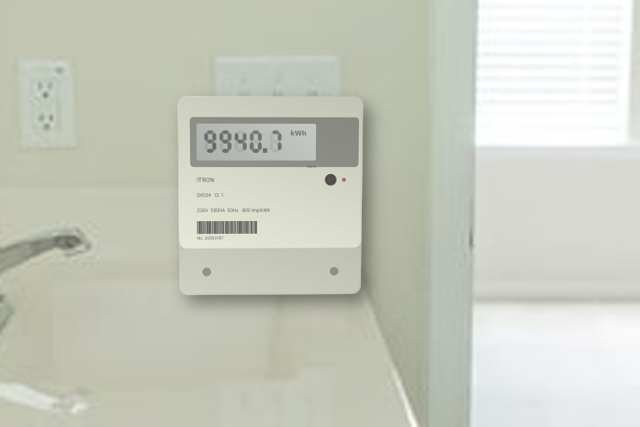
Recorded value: 9940.7 kWh
